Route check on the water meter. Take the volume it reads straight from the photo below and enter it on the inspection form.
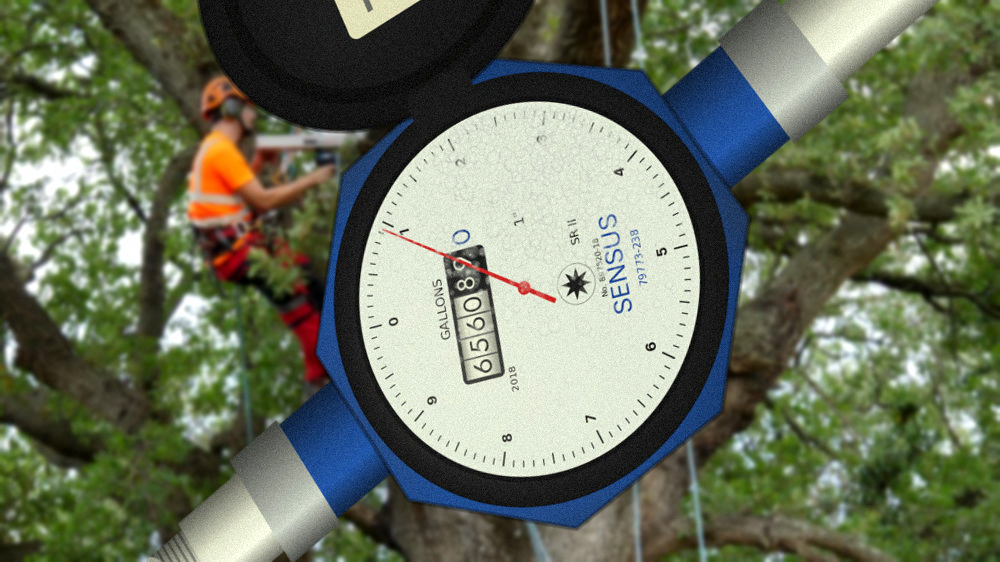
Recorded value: 6560890.9 gal
